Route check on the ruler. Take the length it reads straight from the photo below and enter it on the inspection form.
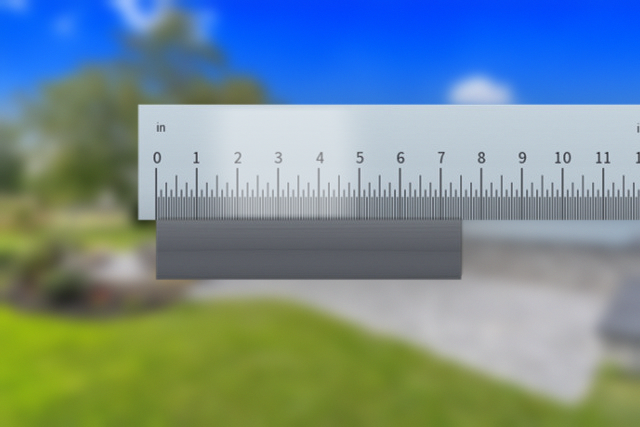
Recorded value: 7.5 in
